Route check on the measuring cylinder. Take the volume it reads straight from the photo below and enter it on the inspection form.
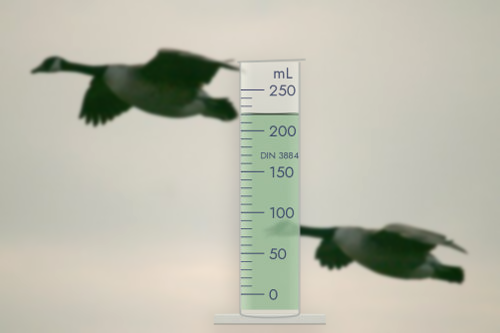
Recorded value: 220 mL
